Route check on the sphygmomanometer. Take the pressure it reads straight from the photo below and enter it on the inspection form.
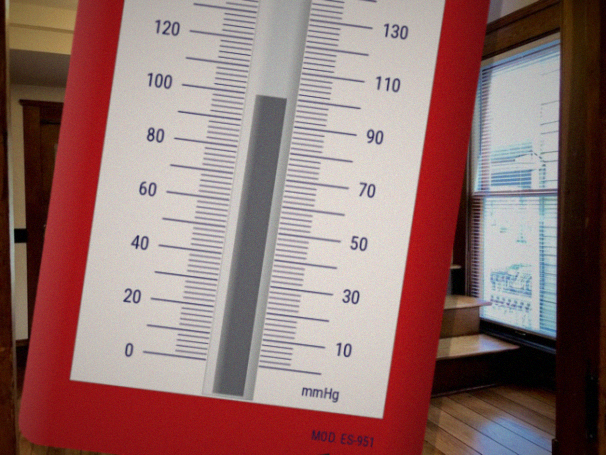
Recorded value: 100 mmHg
